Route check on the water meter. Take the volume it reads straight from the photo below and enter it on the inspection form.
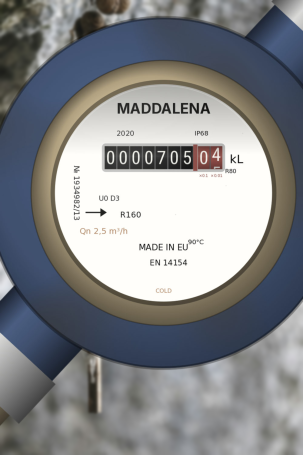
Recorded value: 705.04 kL
